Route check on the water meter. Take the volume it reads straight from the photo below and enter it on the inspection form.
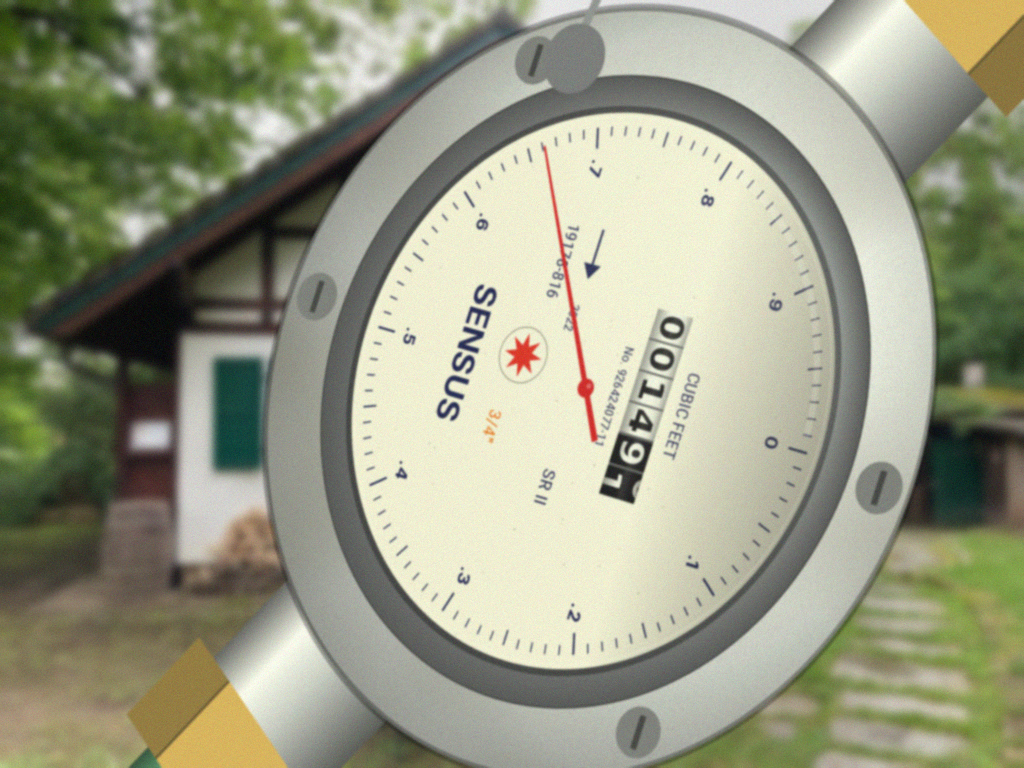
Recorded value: 1490.66 ft³
